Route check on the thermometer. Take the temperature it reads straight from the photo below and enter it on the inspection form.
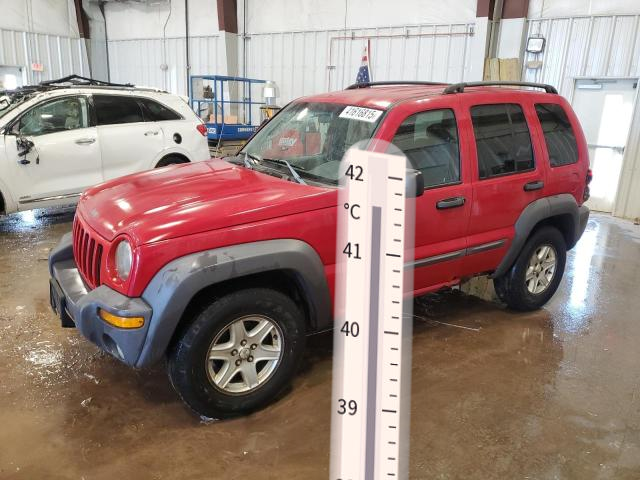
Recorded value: 41.6 °C
